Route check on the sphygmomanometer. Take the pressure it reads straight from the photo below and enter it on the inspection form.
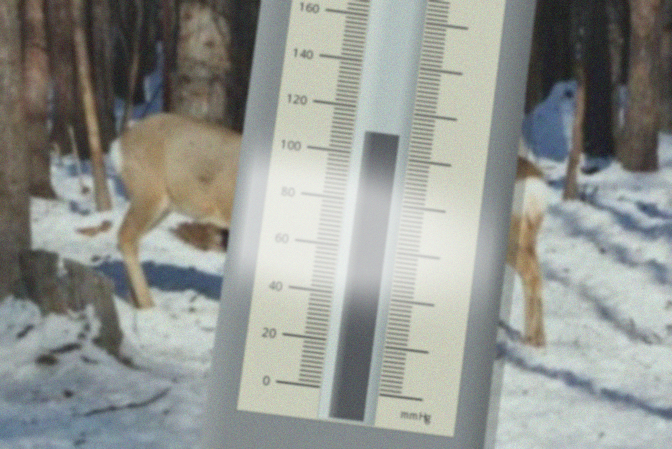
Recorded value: 110 mmHg
